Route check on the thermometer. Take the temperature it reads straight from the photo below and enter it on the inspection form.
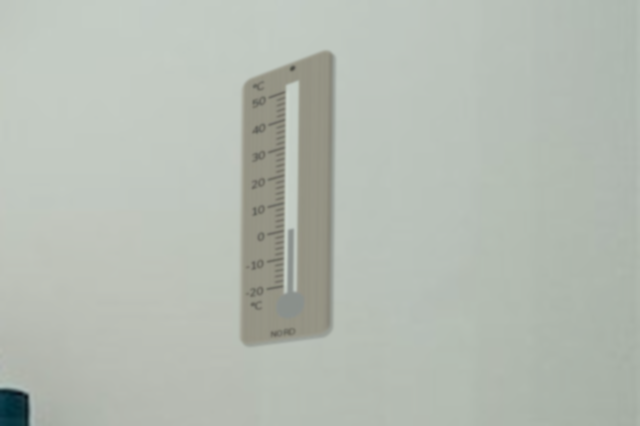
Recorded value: 0 °C
